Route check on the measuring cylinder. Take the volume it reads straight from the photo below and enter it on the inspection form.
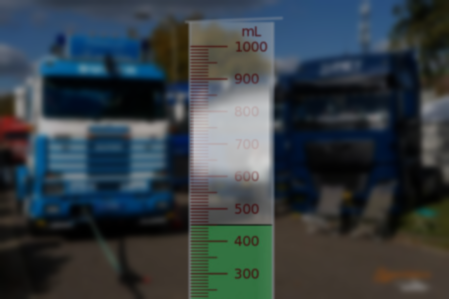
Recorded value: 450 mL
